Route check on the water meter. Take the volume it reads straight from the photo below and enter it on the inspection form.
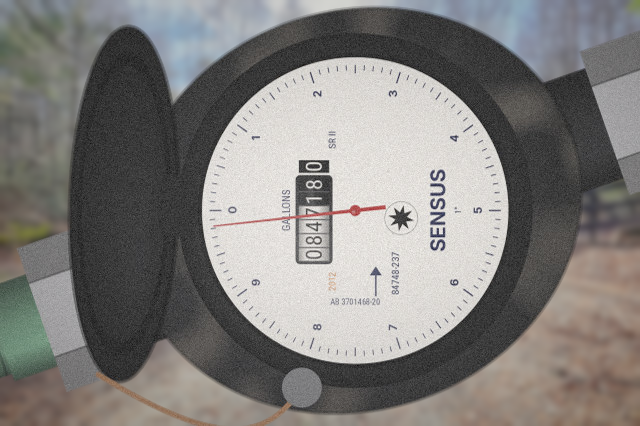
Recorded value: 847179.8 gal
